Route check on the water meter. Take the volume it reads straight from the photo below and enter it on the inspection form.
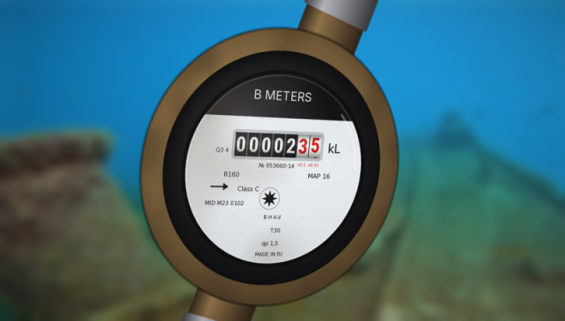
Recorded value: 2.35 kL
